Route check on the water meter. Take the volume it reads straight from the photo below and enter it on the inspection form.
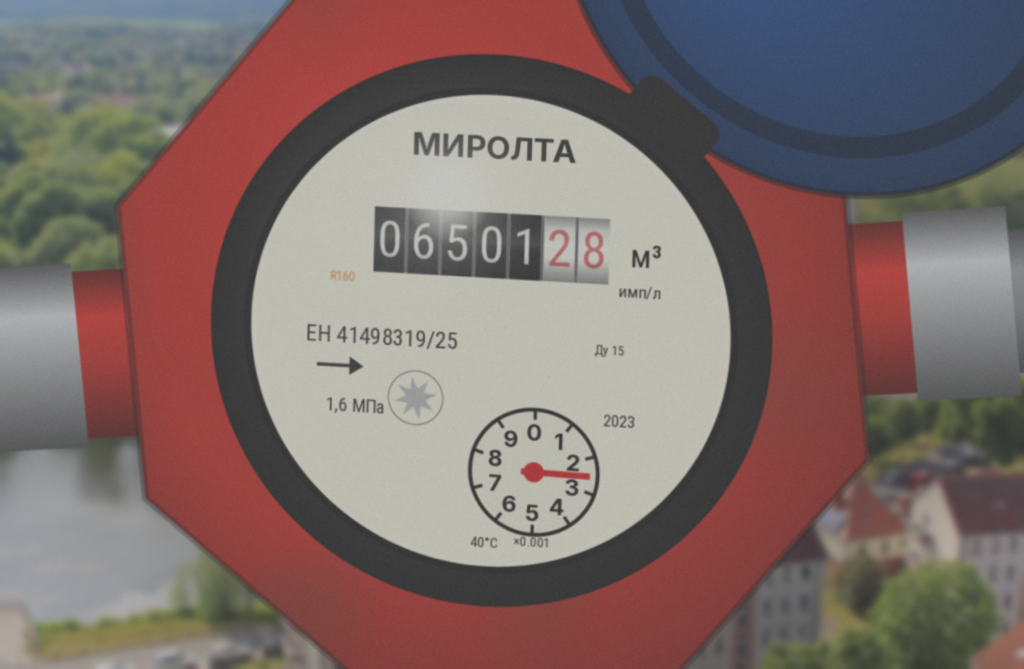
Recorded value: 6501.282 m³
